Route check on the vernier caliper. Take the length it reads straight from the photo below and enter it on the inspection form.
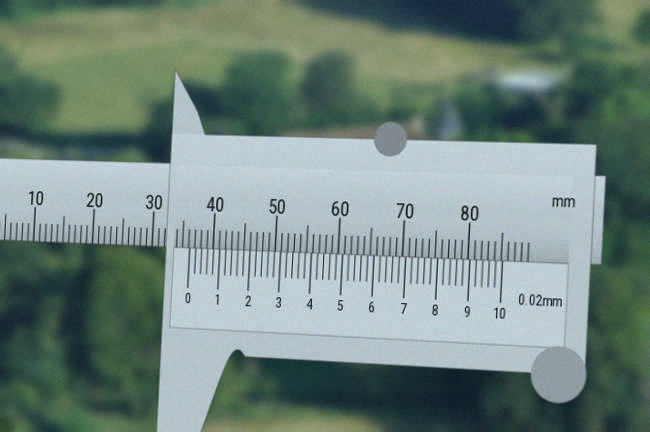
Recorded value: 36.2 mm
